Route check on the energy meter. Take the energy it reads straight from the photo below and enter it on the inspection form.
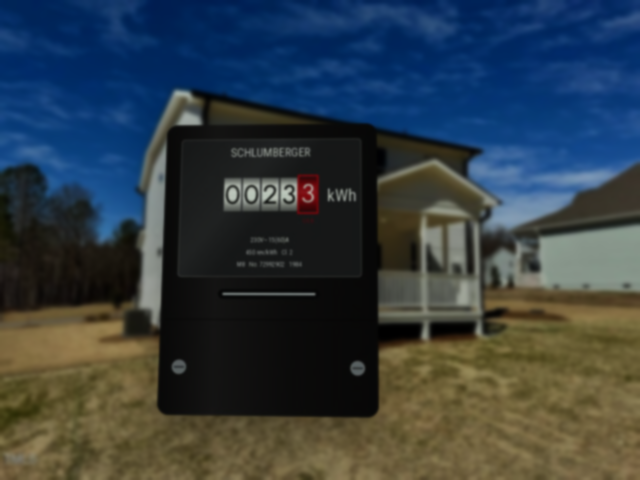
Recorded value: 23.3 kWh
